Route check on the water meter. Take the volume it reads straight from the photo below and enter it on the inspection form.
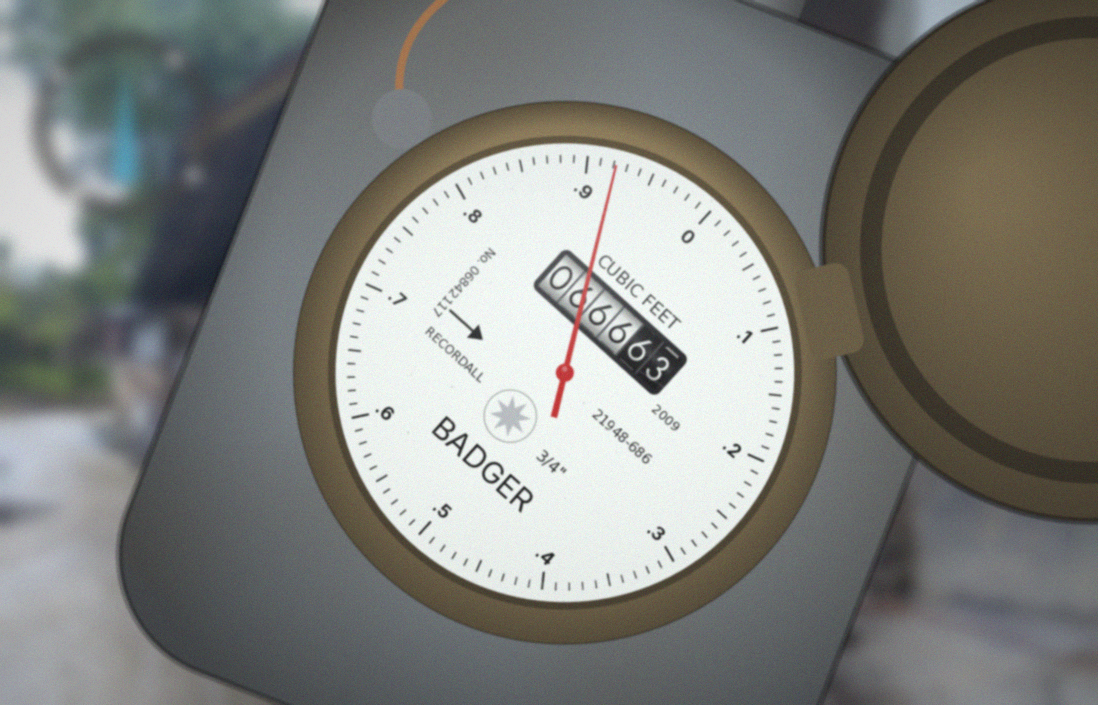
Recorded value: 66662.92 ft³
